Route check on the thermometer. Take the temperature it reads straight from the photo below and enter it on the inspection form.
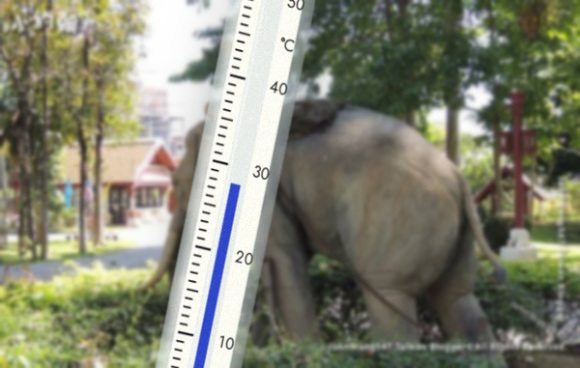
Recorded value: 28 °C
